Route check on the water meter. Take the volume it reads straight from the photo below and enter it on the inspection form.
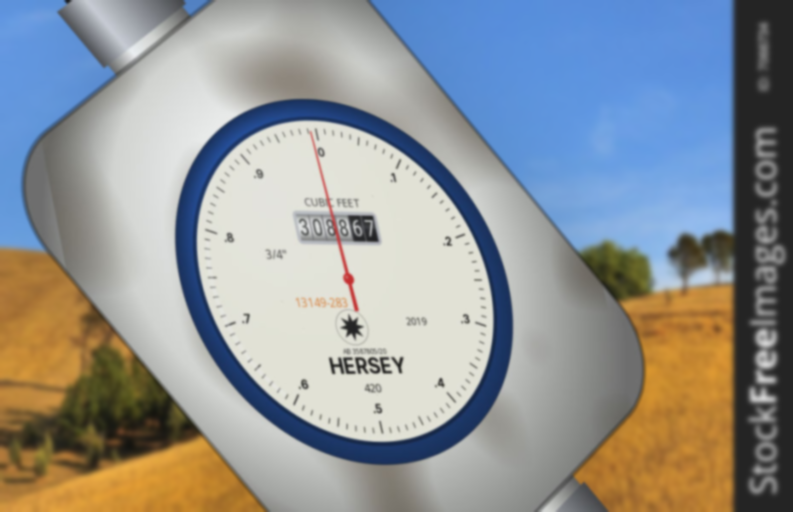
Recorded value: 308866.99 ft³
